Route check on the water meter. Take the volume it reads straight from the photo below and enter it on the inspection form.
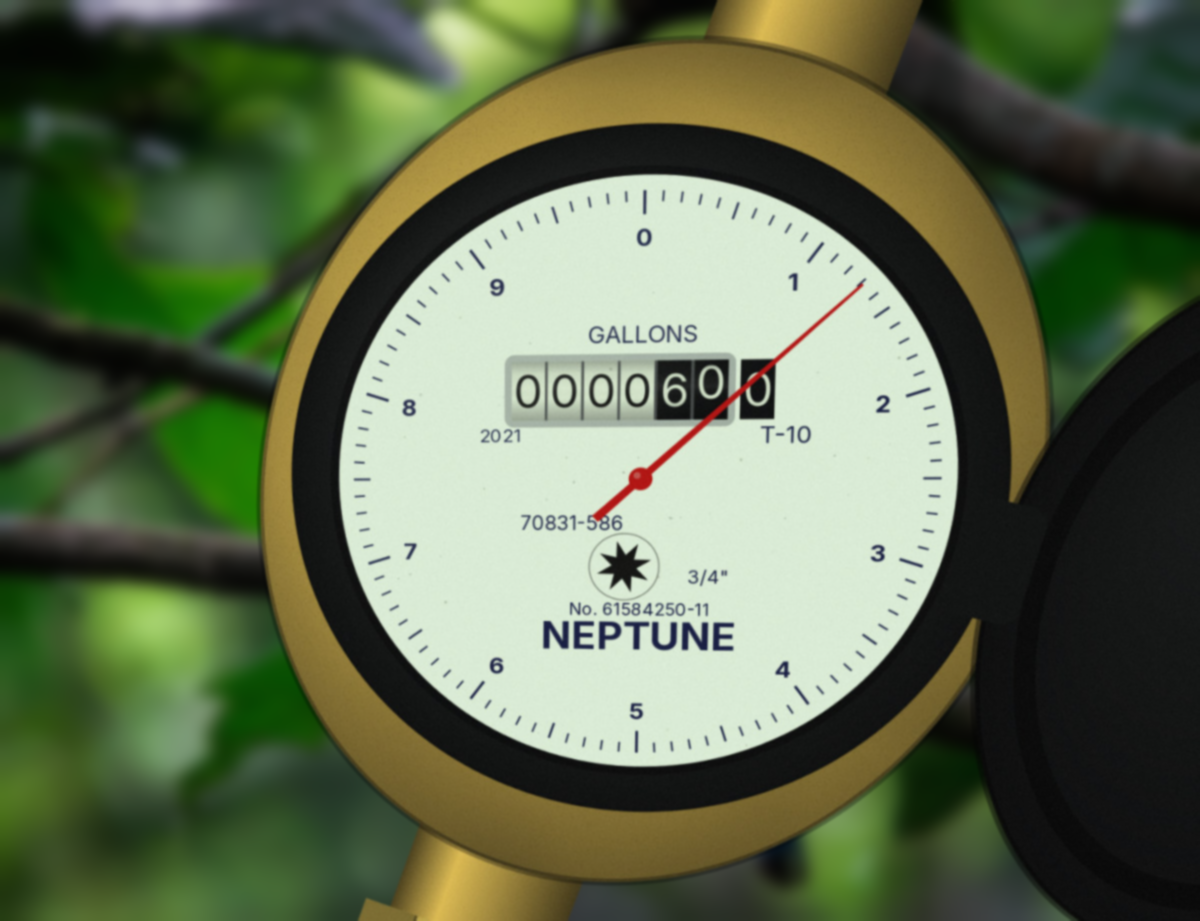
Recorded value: 601.3 gal
